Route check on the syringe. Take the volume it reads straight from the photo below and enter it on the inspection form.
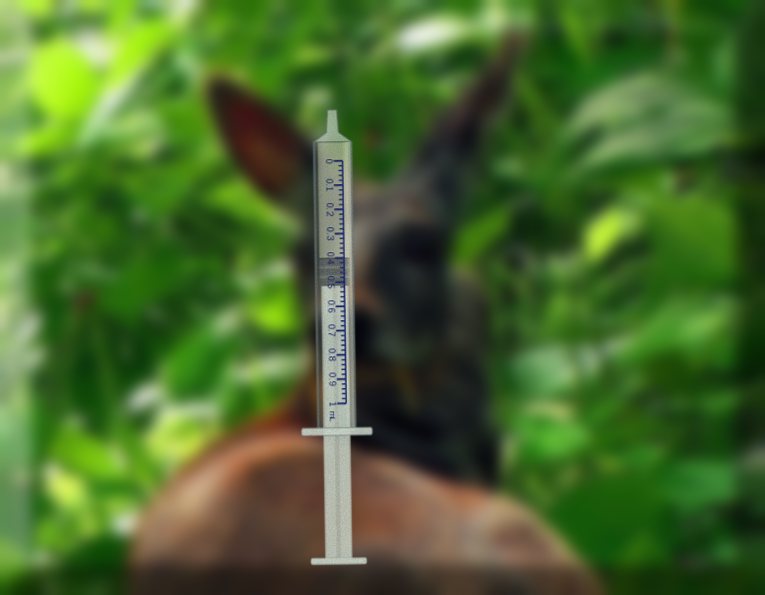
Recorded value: 0.4 mL
